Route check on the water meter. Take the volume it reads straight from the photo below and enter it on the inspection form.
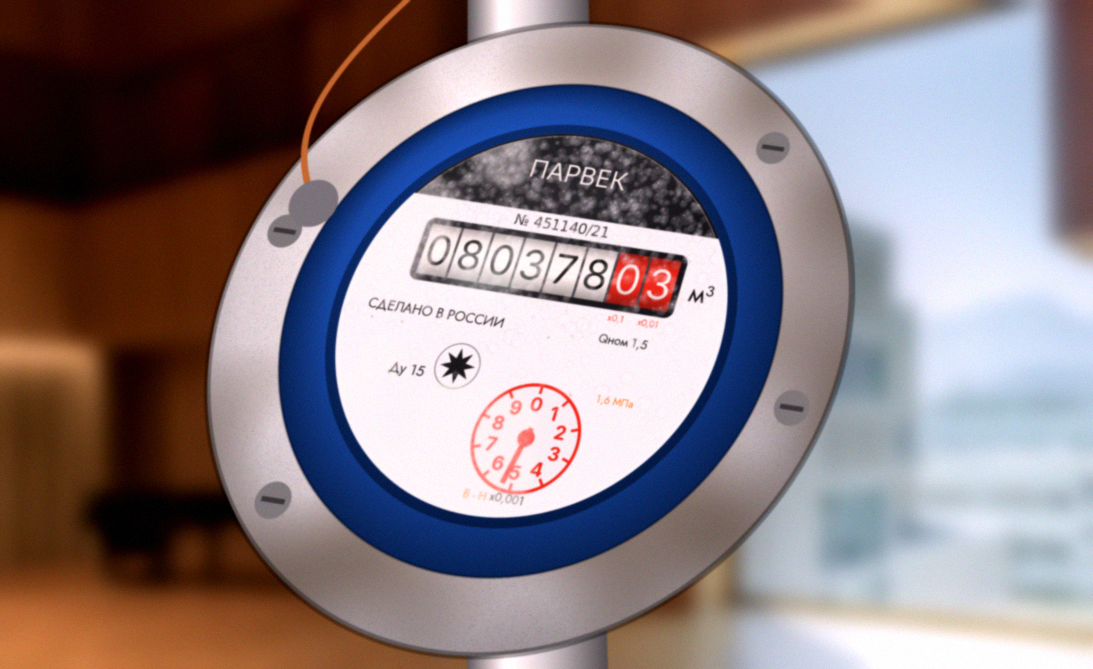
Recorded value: 80378.035 m³
